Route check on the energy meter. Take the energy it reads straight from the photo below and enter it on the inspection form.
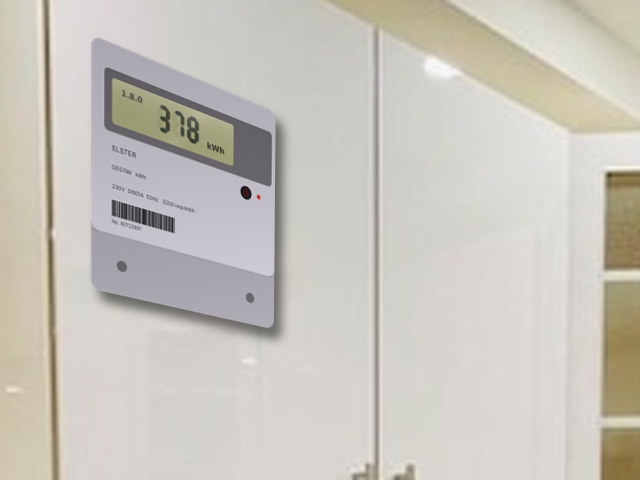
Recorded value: 378 kWh
